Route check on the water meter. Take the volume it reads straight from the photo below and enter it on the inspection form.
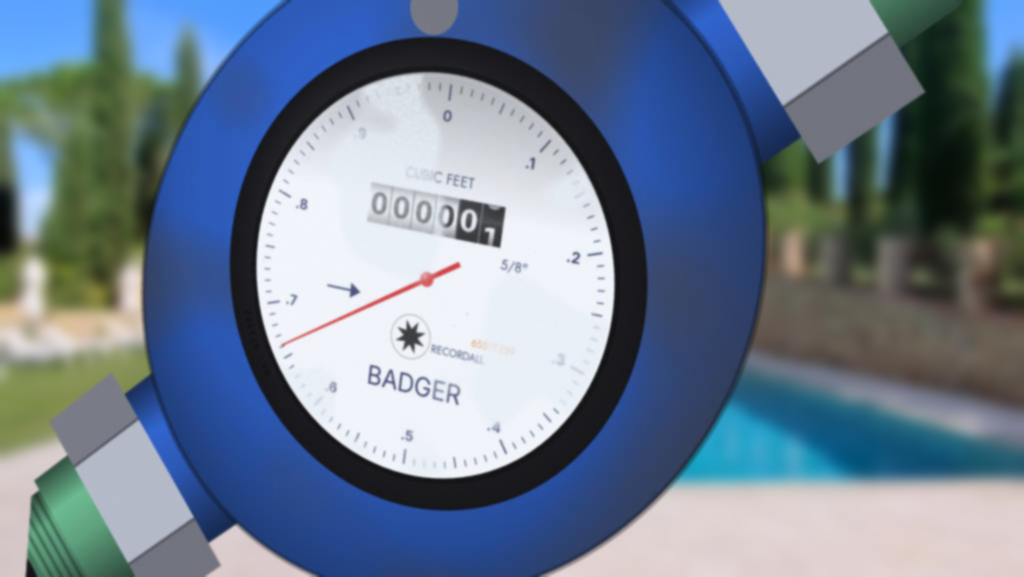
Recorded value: 0.66 ft³
